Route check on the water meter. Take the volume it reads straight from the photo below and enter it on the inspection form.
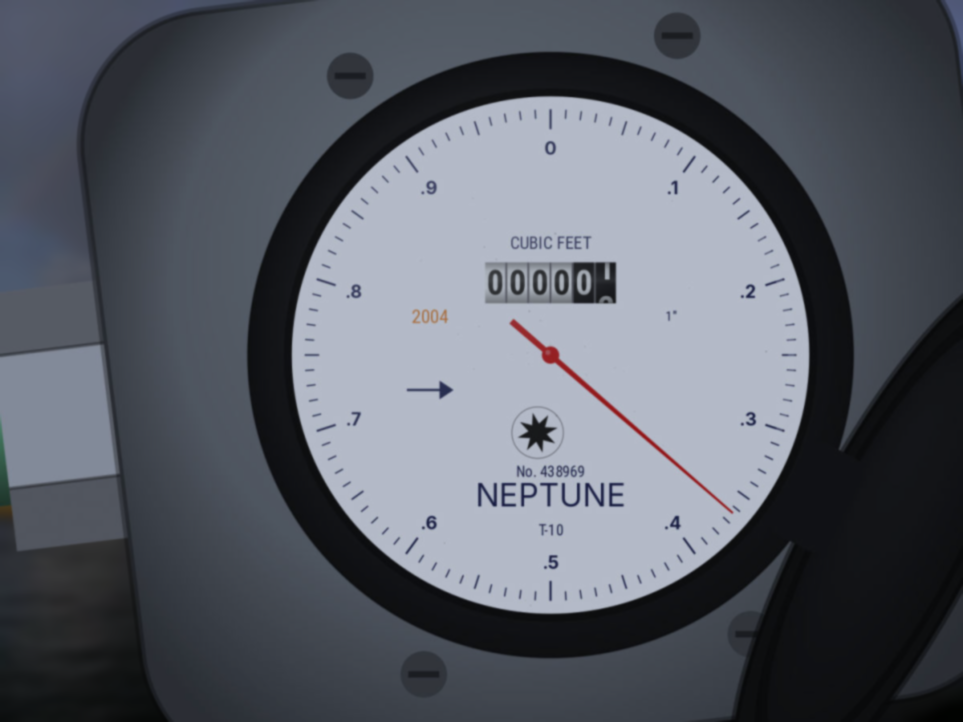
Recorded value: 1.36 ft³
